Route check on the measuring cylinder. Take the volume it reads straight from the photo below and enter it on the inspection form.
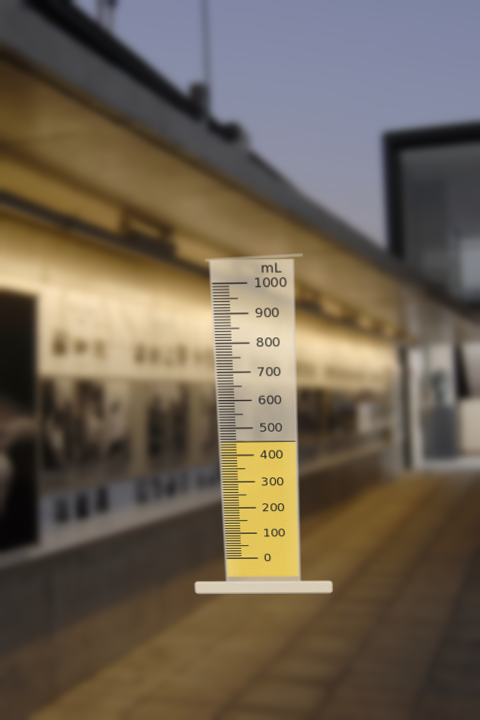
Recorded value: 450 mL
